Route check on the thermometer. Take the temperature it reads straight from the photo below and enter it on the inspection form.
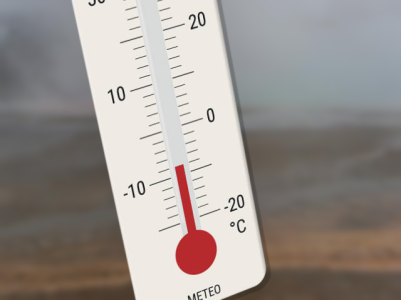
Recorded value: -8 °C
